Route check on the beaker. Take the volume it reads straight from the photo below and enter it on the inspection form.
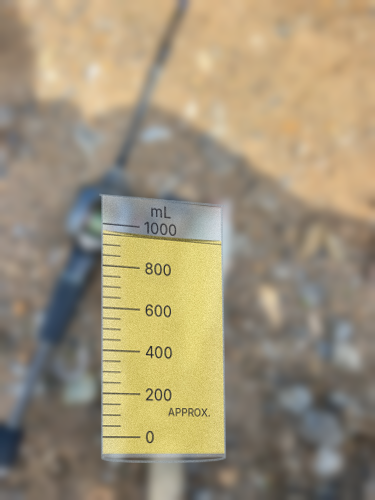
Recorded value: 950 mL
